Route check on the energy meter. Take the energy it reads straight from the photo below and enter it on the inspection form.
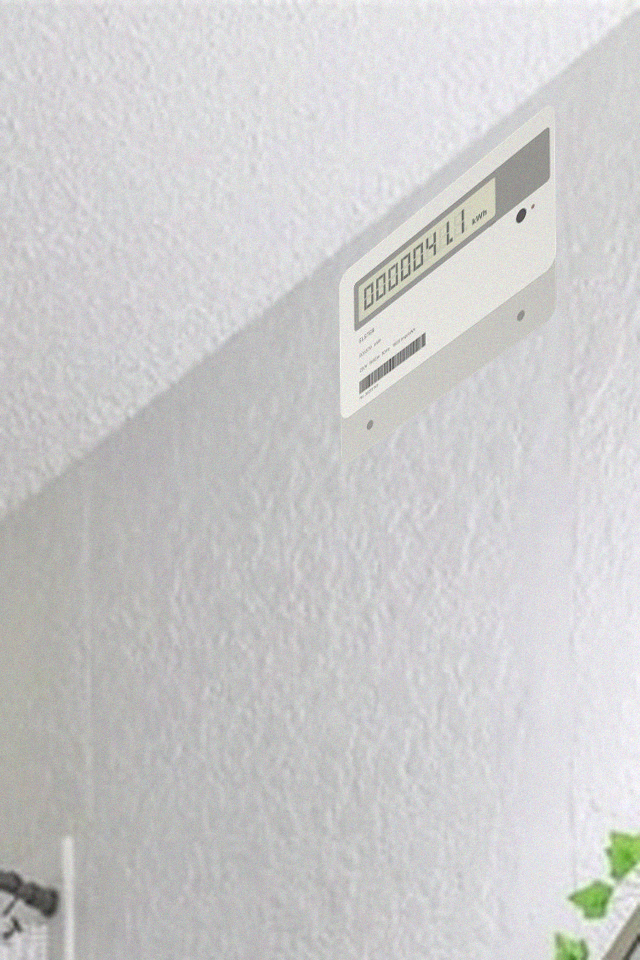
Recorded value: 41.1 kWh
